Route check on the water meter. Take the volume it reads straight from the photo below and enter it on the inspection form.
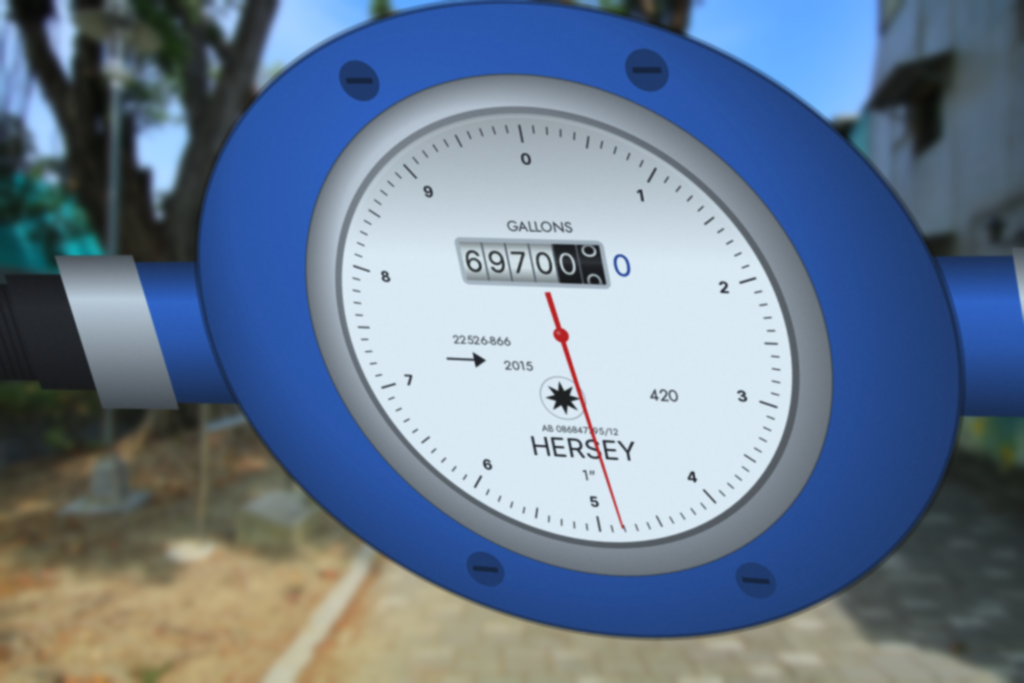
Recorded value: 6970084.8 gal
